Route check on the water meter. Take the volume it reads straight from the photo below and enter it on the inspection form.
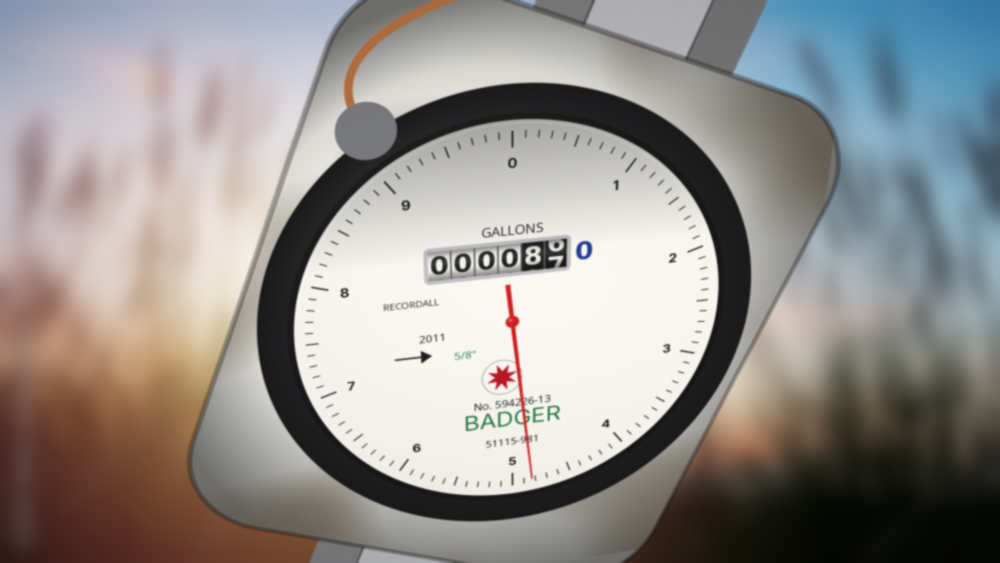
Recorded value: 864.8 gal
